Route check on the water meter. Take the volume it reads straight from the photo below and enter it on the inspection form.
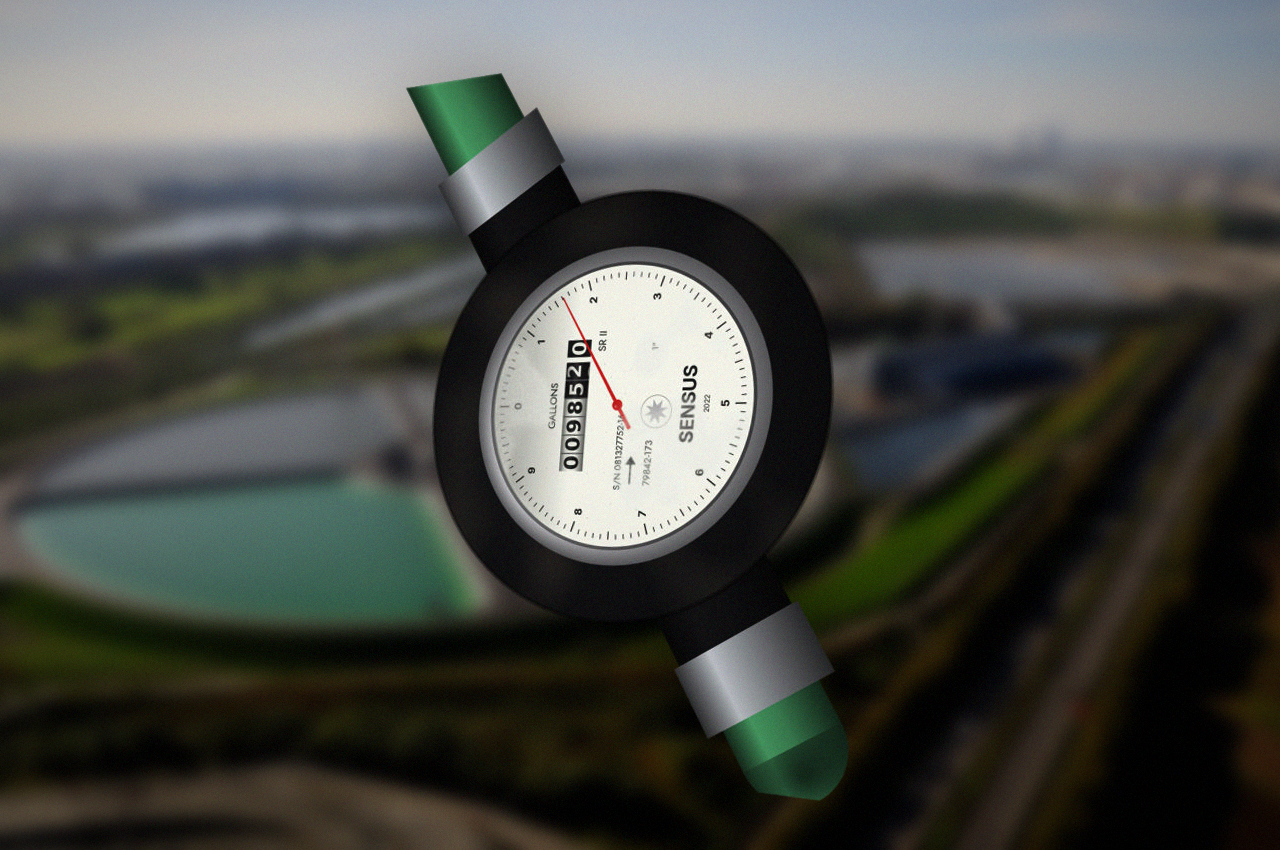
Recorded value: 98521.6 gal
